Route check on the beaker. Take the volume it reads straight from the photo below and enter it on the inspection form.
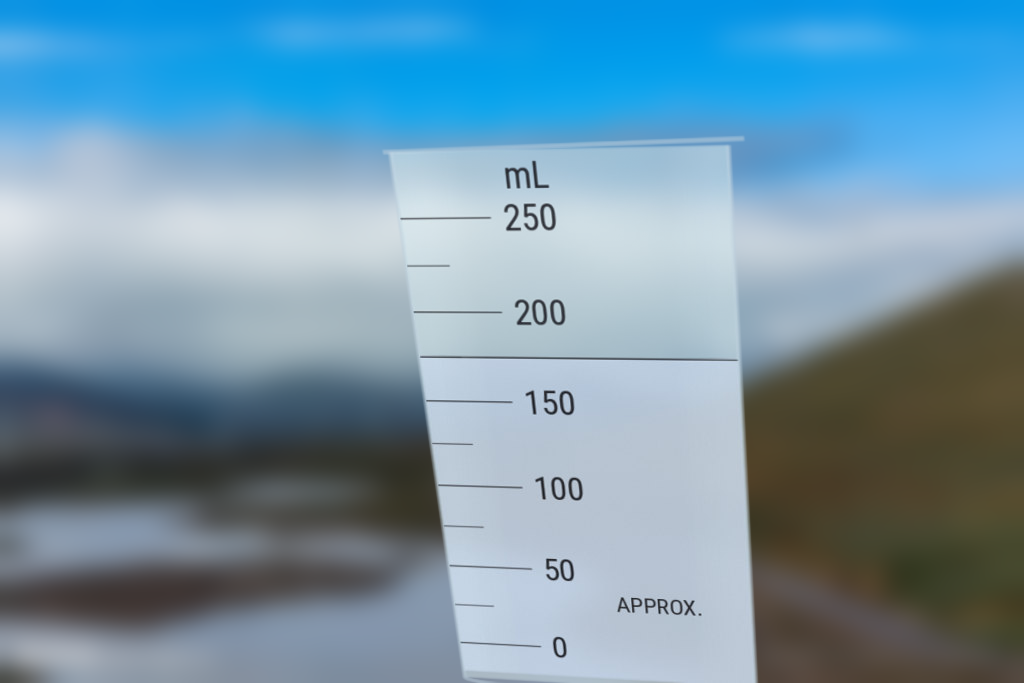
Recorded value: 175 mL
